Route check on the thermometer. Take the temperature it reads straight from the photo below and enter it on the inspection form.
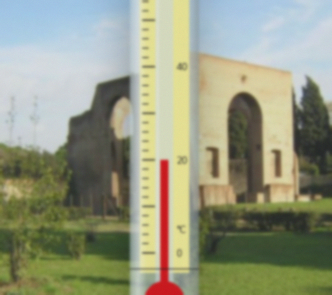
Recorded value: 20 °C
